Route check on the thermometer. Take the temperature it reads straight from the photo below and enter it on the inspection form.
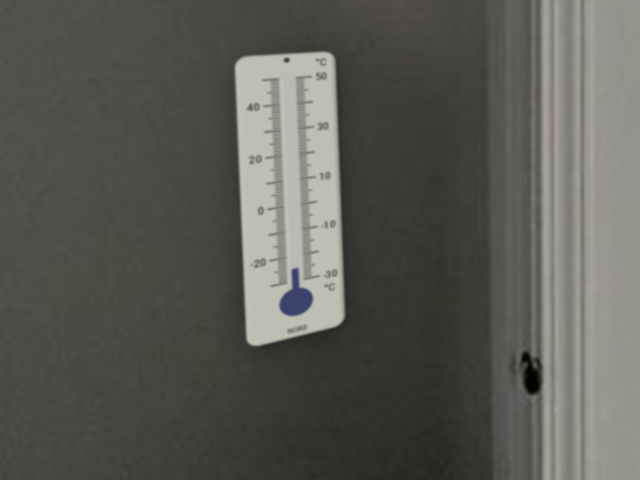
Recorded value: -25 °C
